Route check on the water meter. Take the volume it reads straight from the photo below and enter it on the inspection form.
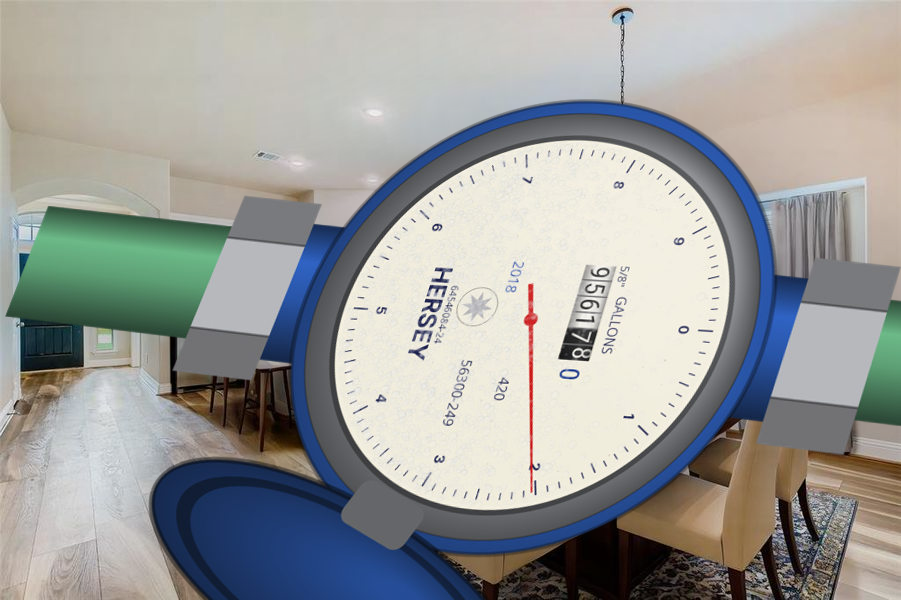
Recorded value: 9561782.0 gal
